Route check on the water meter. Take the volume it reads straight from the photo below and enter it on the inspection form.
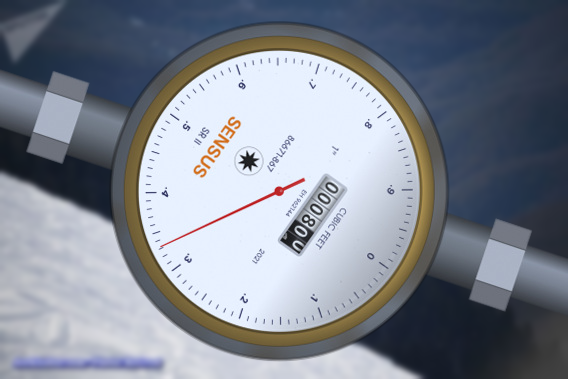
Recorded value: 800.33 ft³
